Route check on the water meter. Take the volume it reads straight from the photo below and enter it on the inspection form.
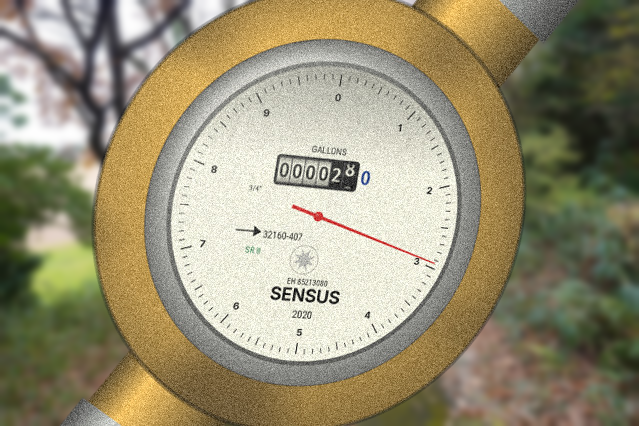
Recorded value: 282.9 gal
